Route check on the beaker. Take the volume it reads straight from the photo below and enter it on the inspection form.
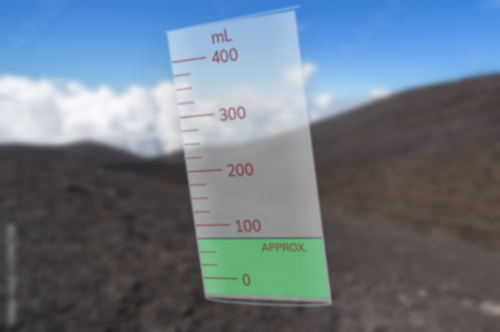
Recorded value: 75 mL
